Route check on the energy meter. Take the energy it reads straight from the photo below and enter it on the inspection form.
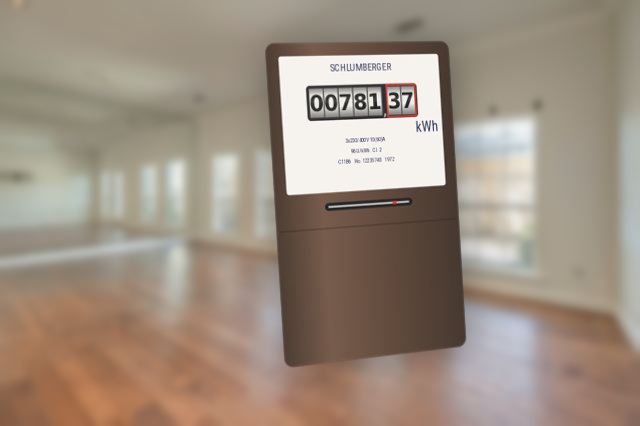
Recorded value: 781.37 kWh
